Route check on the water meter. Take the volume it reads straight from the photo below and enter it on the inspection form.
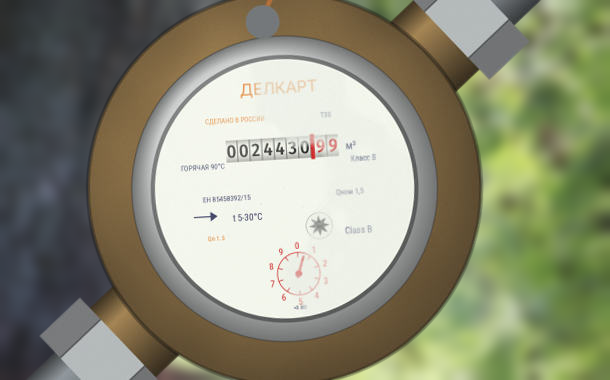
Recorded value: 24430.990 m³
